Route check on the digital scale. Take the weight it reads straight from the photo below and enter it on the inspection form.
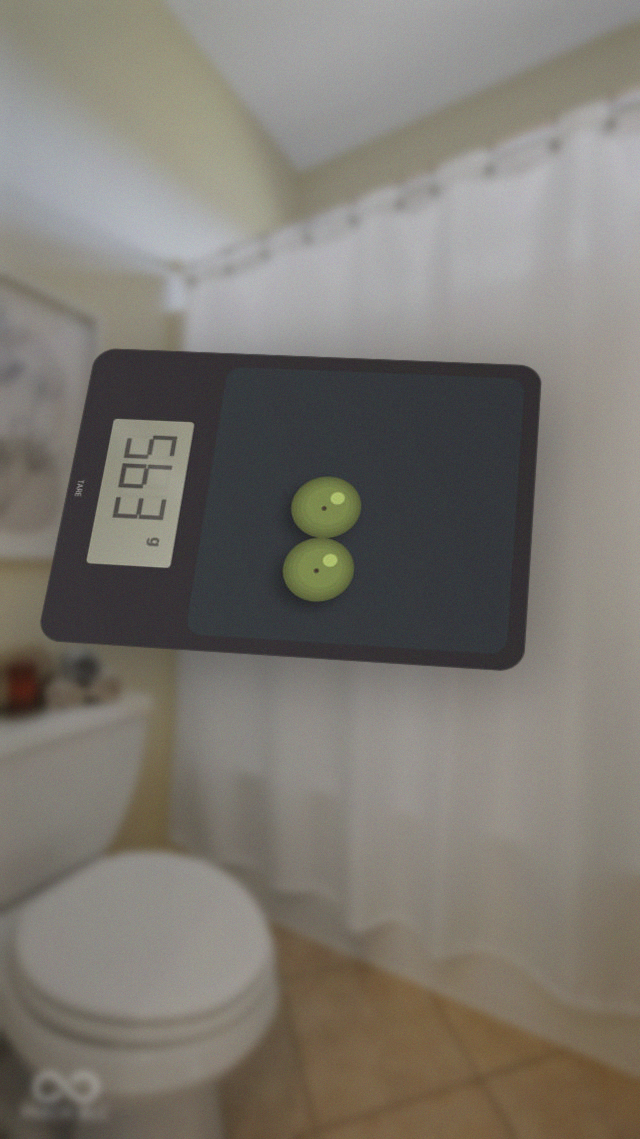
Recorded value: 563 g
